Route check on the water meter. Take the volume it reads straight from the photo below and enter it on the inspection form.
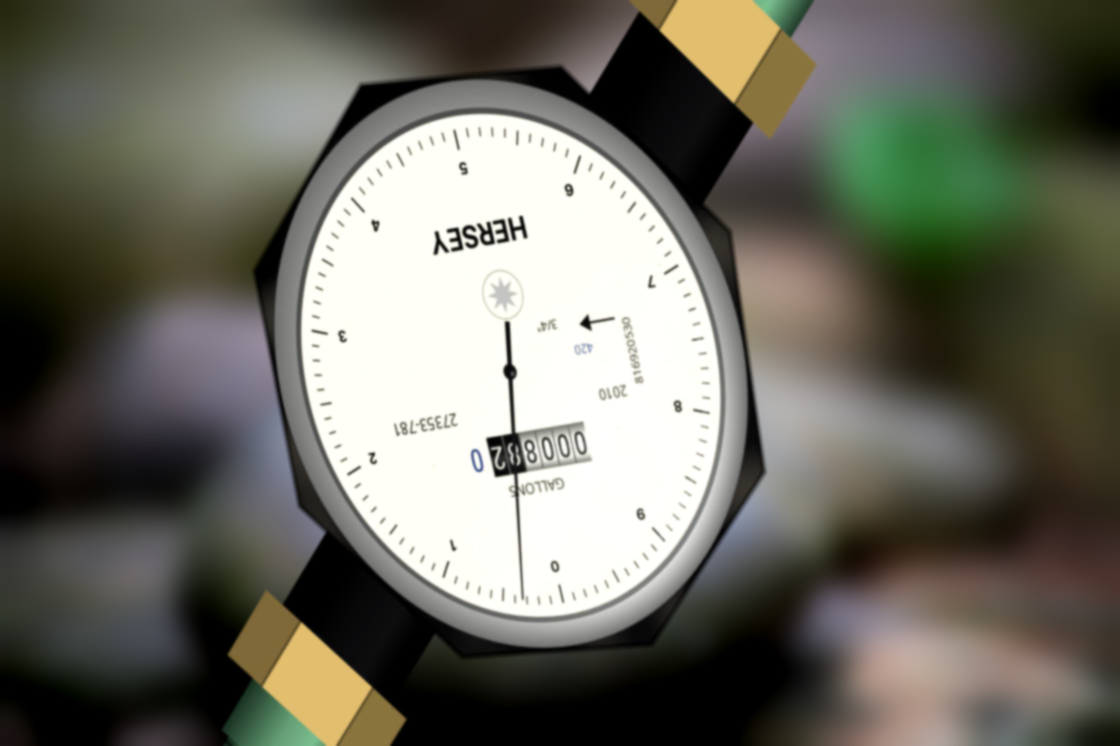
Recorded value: 8820.3 gal
